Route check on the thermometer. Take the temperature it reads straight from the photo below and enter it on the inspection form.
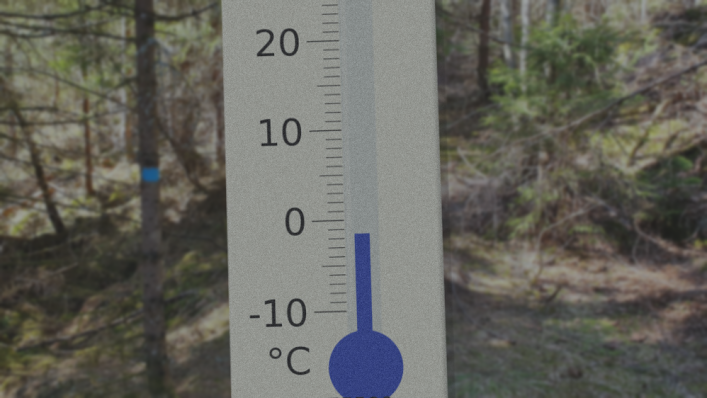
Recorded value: -1.5 °C
